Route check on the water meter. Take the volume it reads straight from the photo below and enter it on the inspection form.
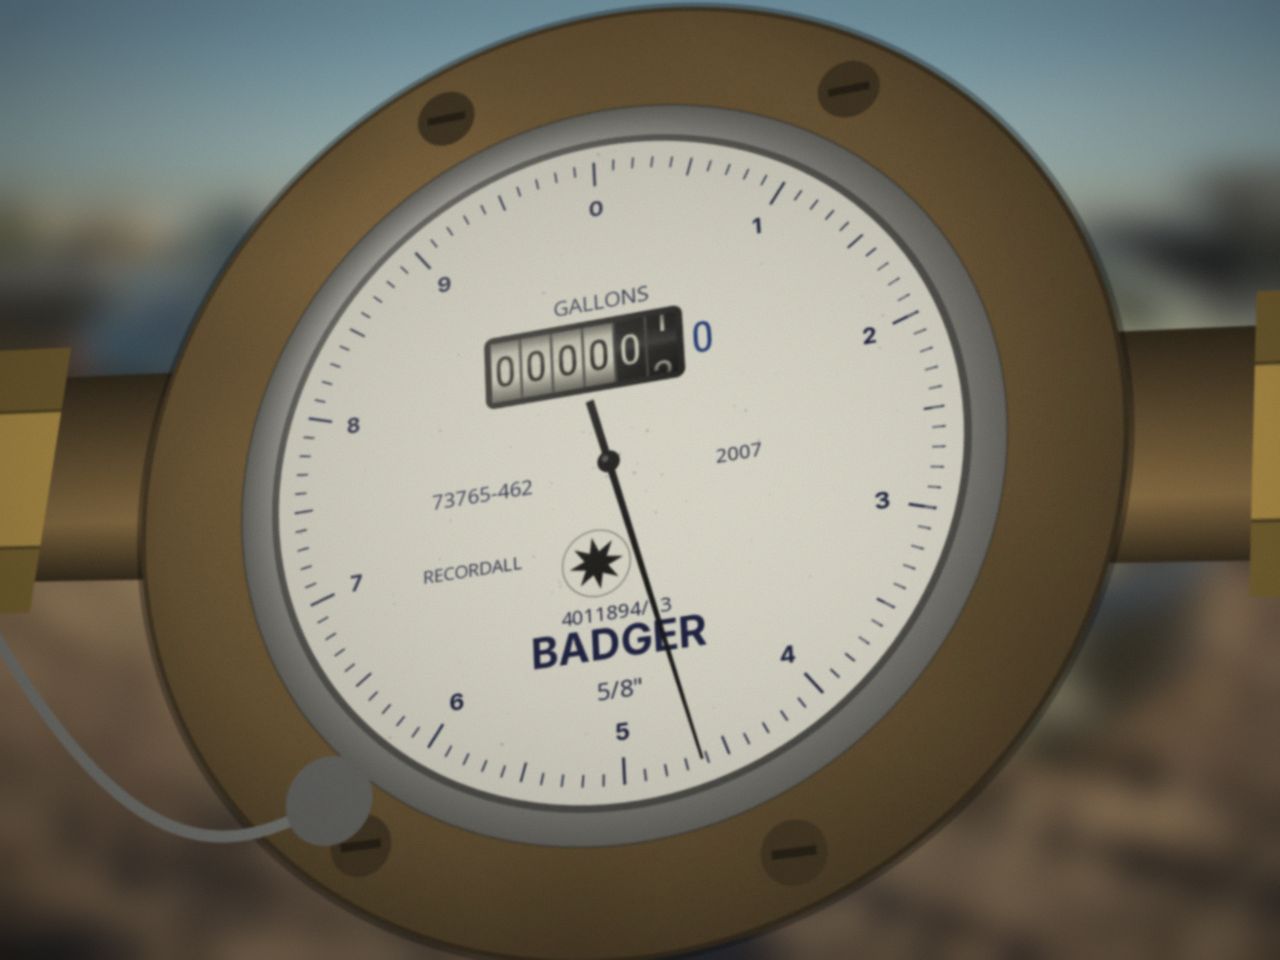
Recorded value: 14.6 gal
